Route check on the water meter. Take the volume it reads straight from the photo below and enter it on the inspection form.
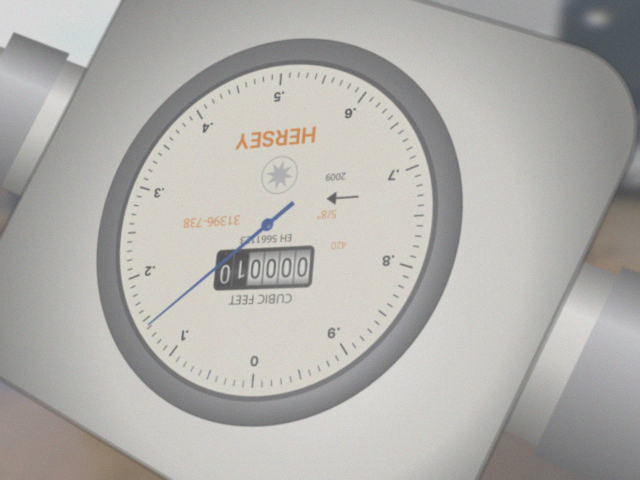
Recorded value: 10.14 ft³
